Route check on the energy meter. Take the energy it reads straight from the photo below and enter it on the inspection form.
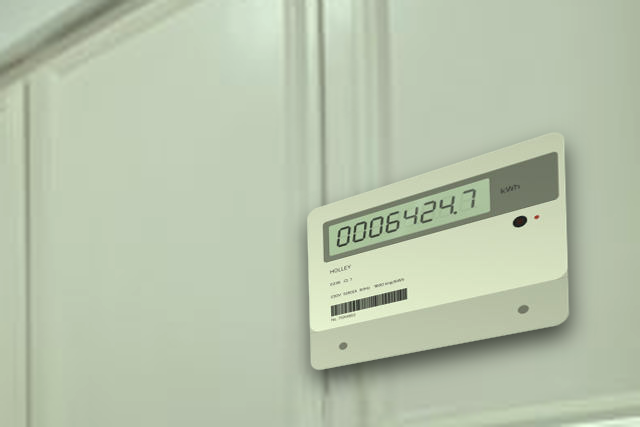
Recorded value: 6424.7 kWh
